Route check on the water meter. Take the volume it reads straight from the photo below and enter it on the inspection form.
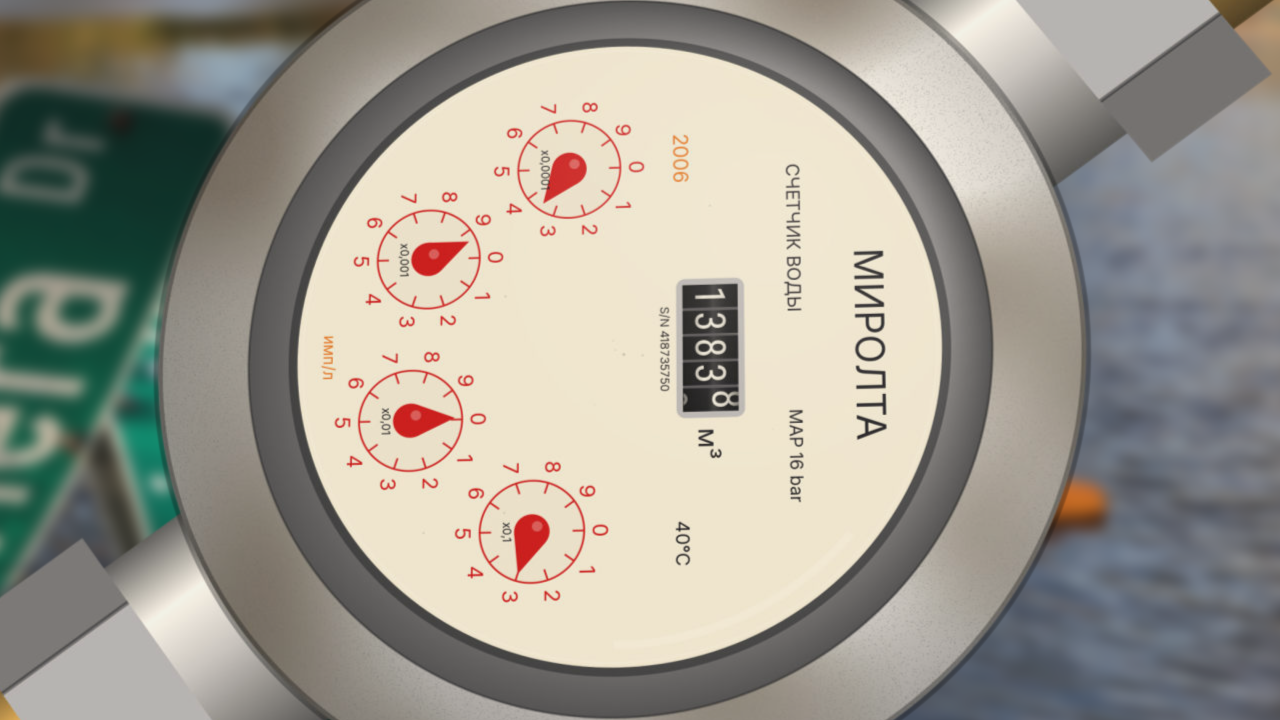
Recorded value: 13838.2993 m³
